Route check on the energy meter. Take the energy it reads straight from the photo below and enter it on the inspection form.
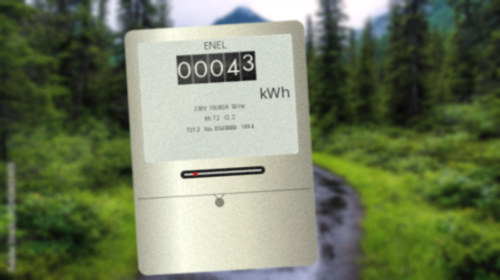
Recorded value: 43 kWh
